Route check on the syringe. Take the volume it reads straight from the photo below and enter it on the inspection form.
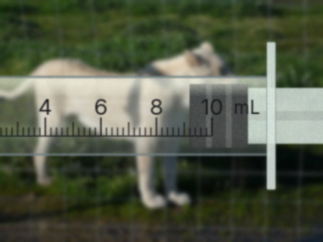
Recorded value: 9.2 mL
